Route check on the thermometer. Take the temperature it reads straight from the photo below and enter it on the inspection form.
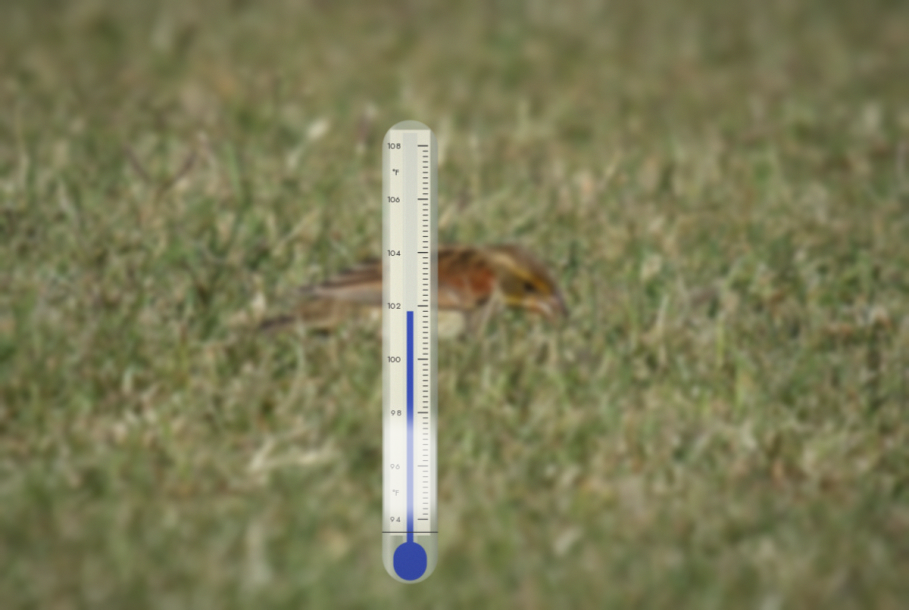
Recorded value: 101.8 °F
